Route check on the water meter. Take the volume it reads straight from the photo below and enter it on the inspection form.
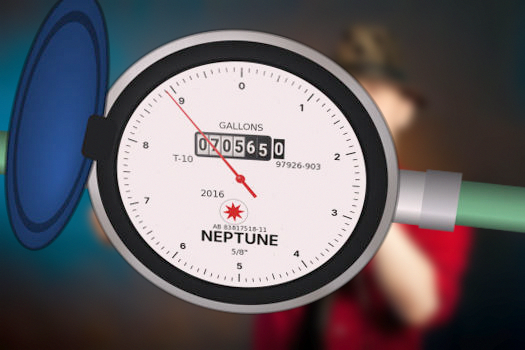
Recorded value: 705648.9 gal
